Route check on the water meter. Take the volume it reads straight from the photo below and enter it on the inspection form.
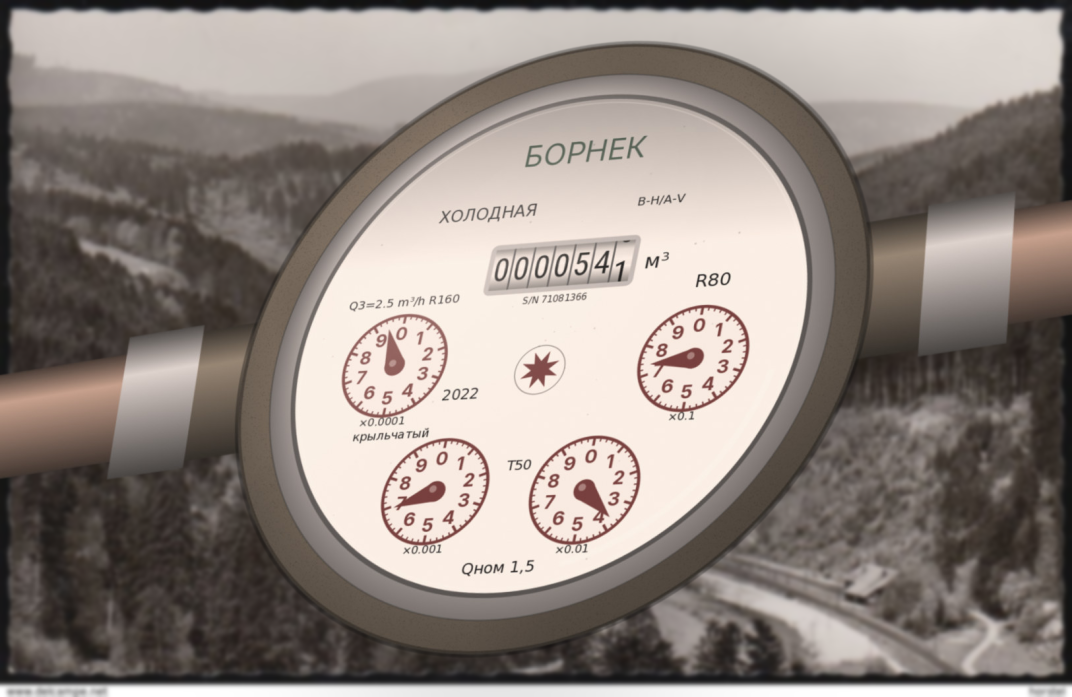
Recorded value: 540.7369 m³
